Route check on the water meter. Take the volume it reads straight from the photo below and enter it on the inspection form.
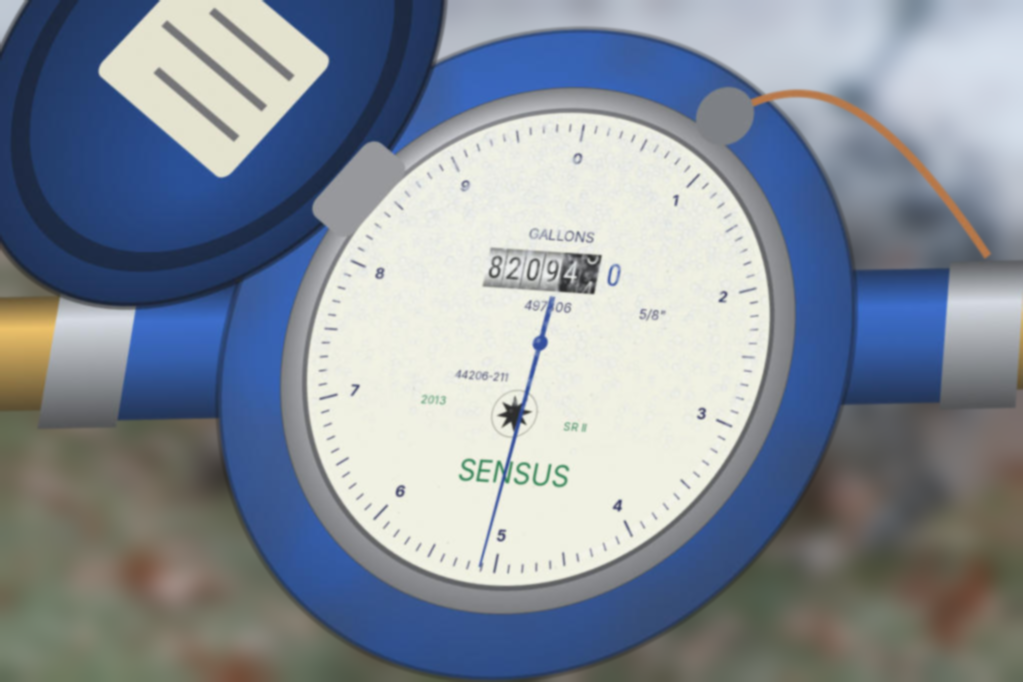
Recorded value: 8209435.1 gal
